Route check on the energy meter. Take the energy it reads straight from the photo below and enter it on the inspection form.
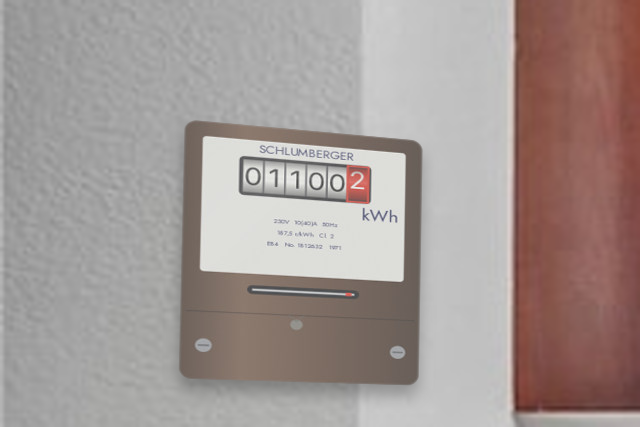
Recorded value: 1100.2 kWh
